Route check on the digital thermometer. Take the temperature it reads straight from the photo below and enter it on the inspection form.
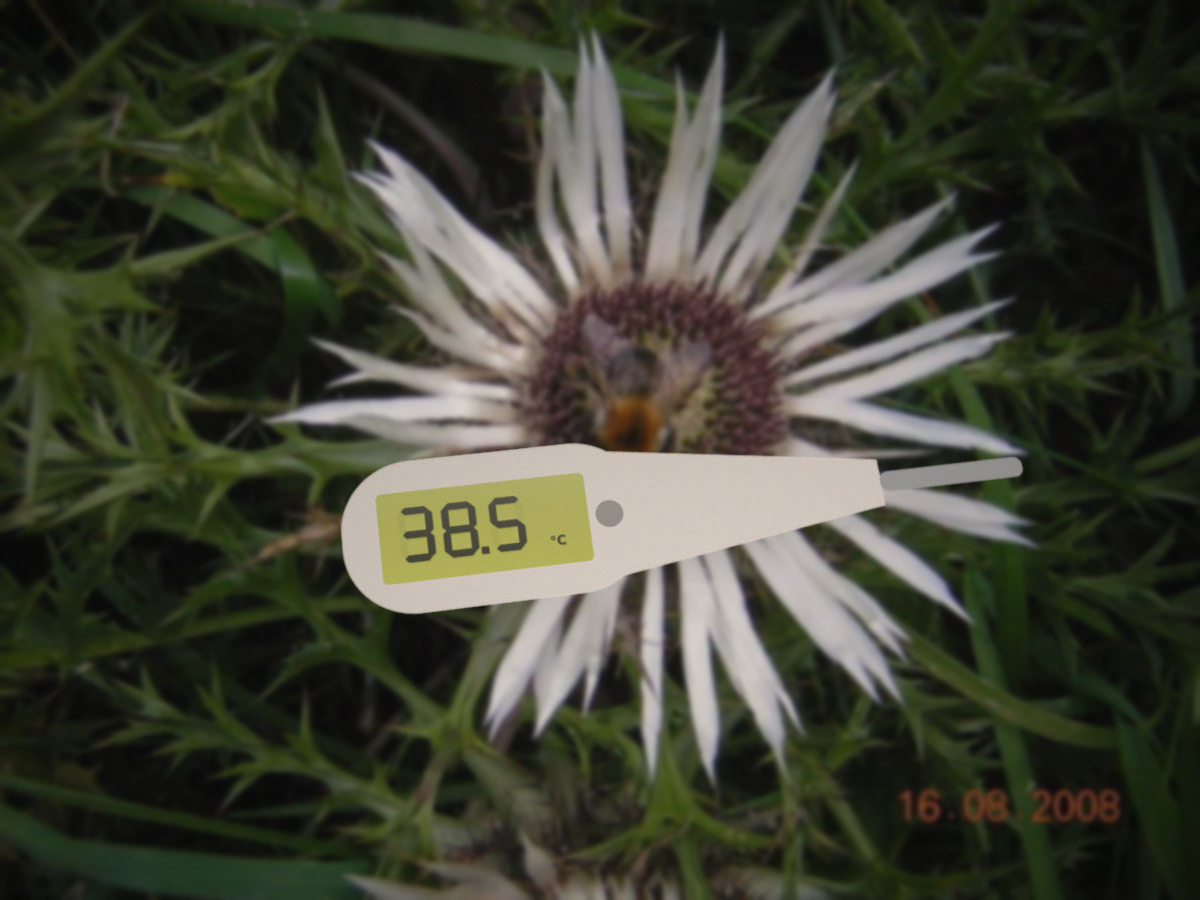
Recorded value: 38.5 °C
